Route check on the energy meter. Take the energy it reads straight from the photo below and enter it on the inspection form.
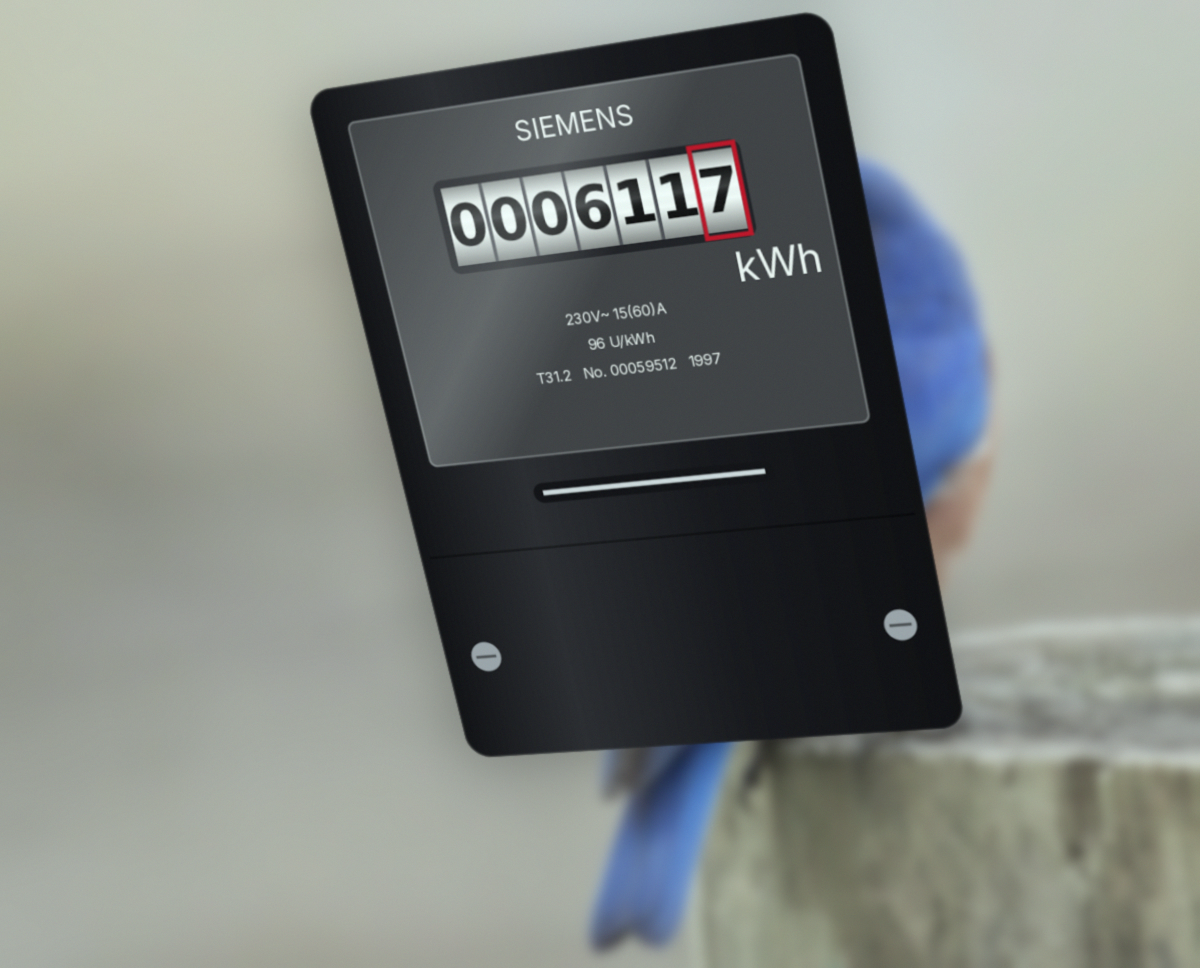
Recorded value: 611.7 kWh
